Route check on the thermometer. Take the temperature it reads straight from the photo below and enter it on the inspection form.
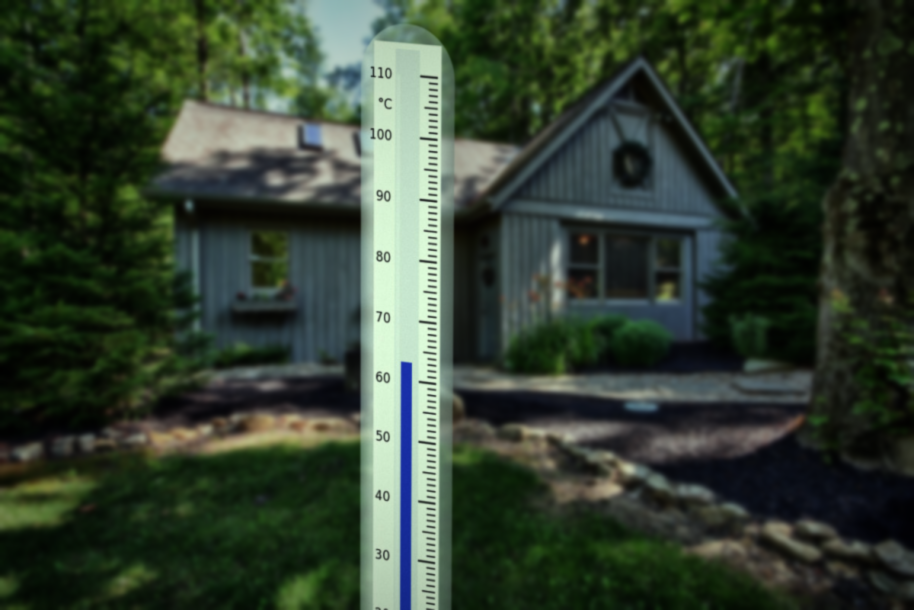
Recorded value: 63 °C
